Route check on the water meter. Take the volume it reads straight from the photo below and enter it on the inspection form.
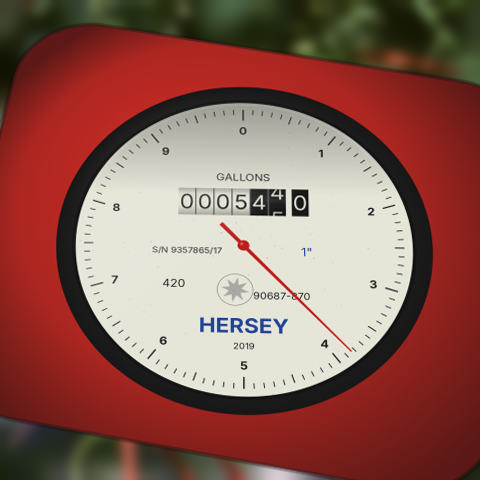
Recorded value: 5443.8 gal
